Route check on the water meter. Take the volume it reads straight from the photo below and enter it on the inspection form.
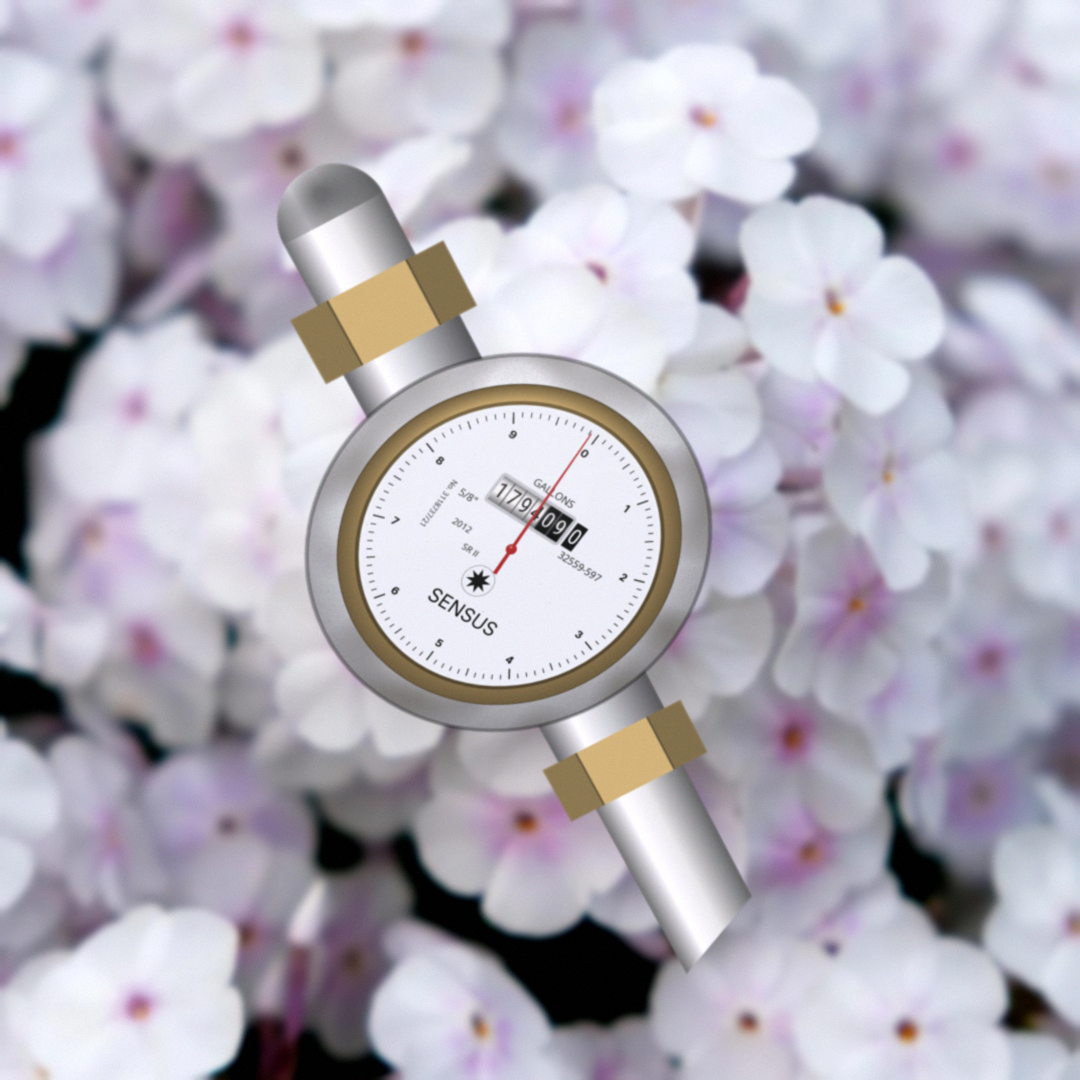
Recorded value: 1794089.9 gal
